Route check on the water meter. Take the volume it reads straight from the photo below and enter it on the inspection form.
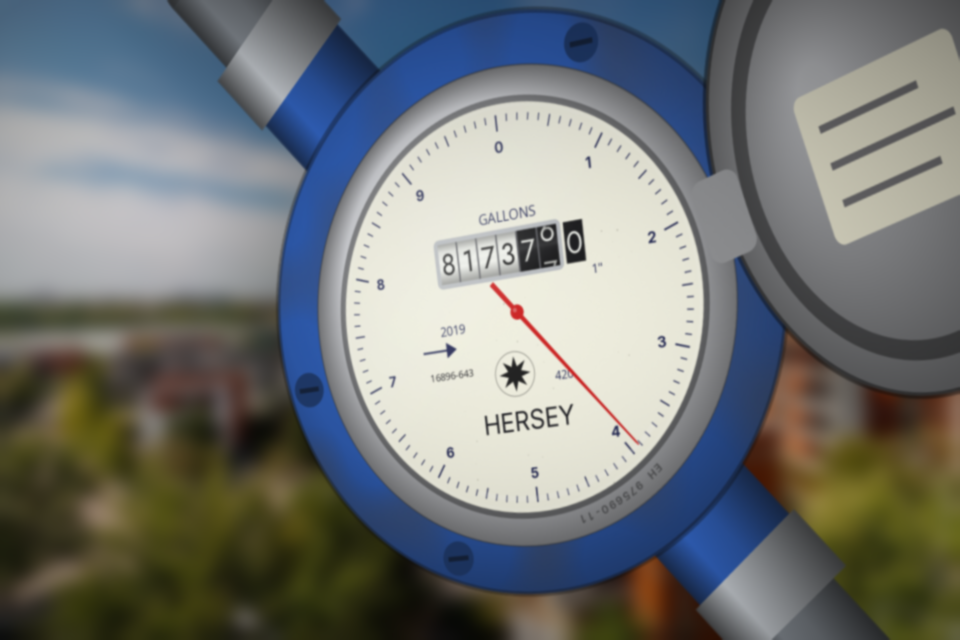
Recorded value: 8173763.9 gal
